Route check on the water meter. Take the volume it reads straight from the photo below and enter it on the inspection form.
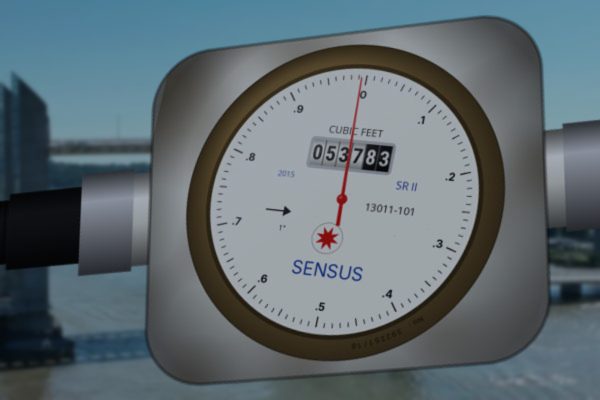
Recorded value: 53782.99 ft³
